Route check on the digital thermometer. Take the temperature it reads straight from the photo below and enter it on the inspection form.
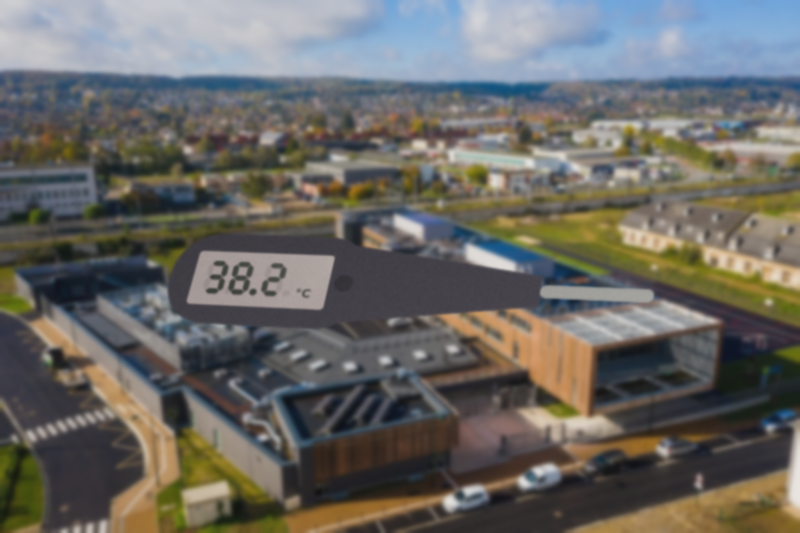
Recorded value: 38.2 °C
